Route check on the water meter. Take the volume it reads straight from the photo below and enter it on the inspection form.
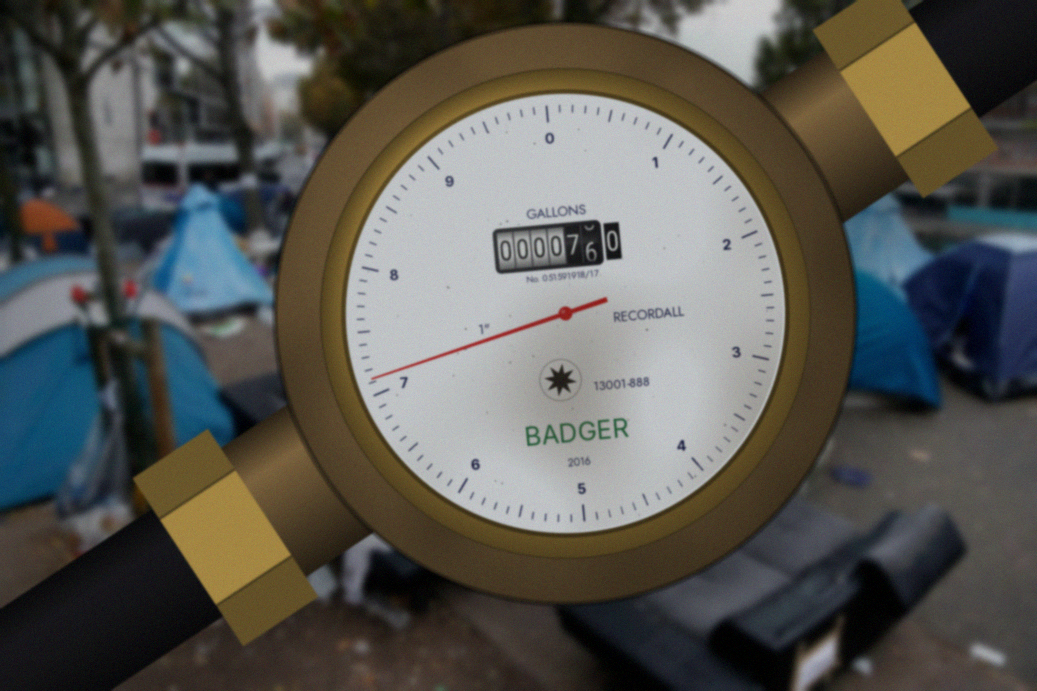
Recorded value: 757.1 gal
